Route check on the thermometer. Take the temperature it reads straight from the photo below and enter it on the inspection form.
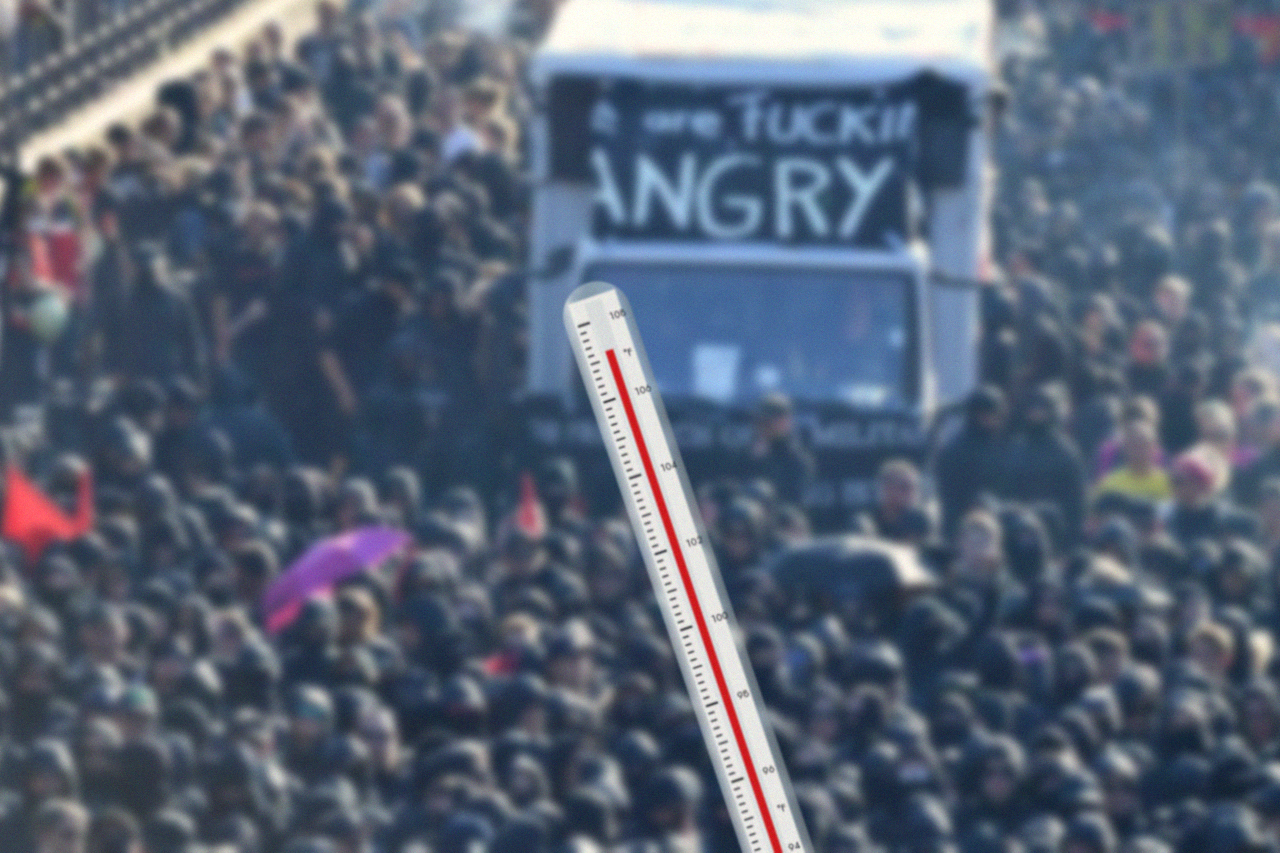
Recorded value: 107.2 °F
